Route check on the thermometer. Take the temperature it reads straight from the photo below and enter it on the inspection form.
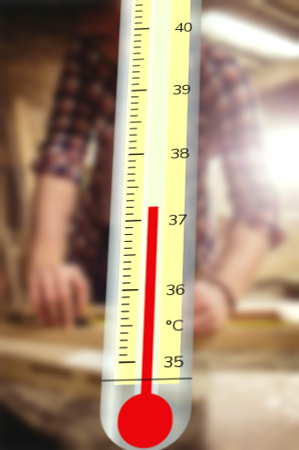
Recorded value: 37.2 °C
